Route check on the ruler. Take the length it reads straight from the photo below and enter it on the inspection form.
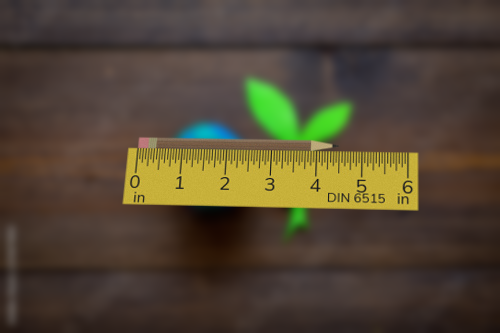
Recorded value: 4.5 in
